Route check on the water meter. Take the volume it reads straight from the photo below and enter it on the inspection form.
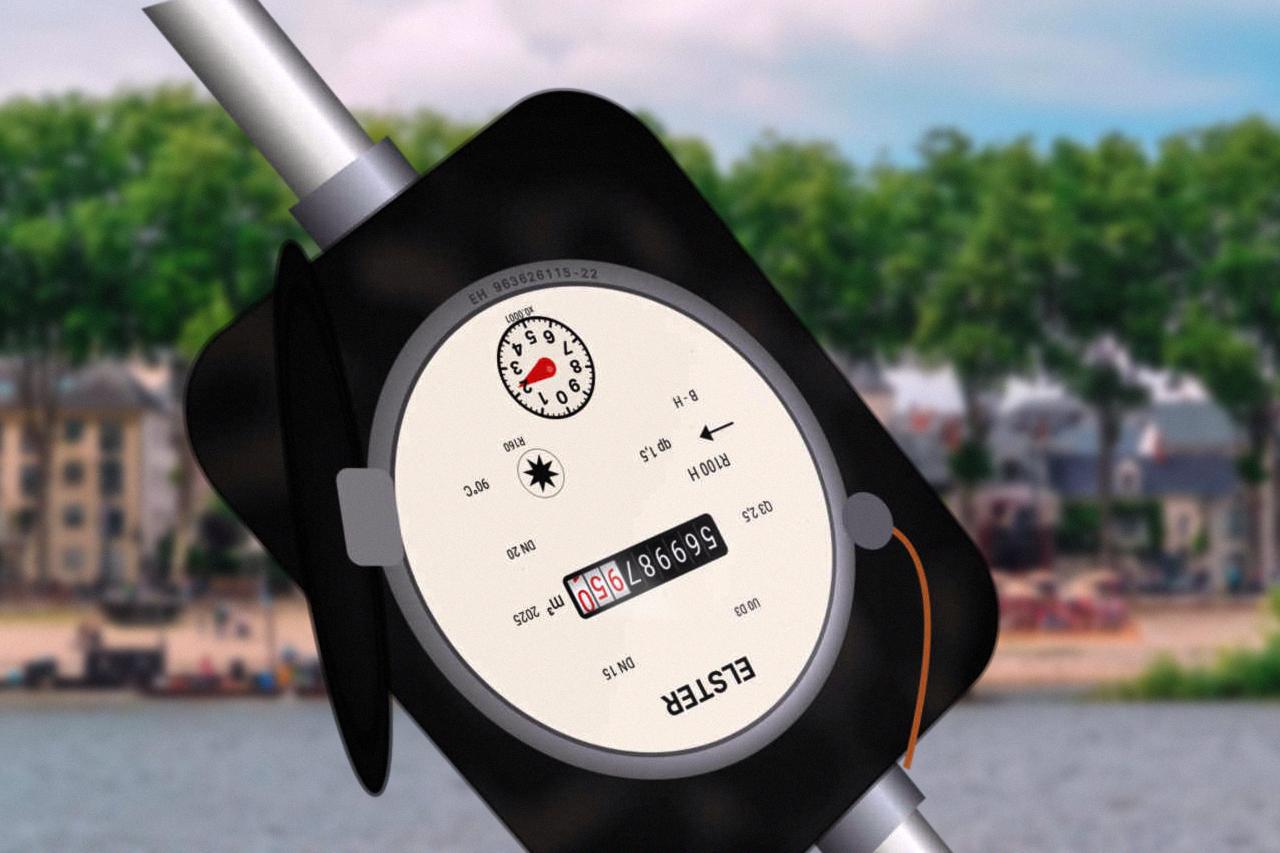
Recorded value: 569987.9502 m³
